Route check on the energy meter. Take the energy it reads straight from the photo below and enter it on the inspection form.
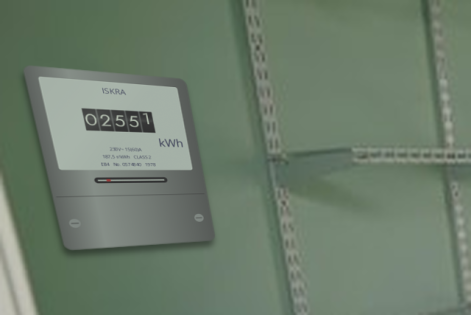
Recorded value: 2551 kWh
